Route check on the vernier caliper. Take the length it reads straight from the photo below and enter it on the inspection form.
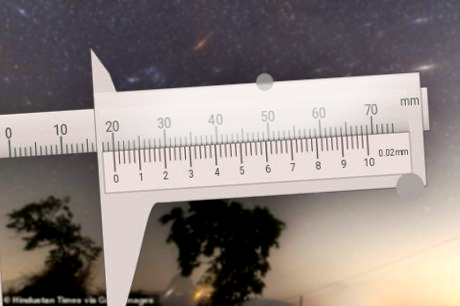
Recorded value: 20.0 mm
